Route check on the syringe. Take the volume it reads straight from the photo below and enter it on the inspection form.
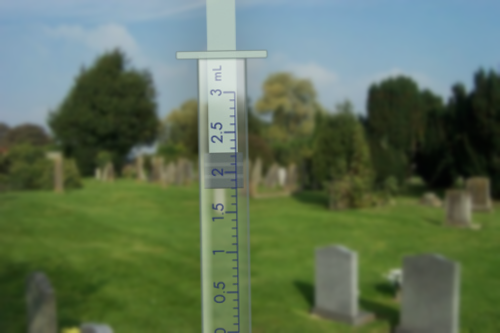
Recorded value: 1.8 mL
